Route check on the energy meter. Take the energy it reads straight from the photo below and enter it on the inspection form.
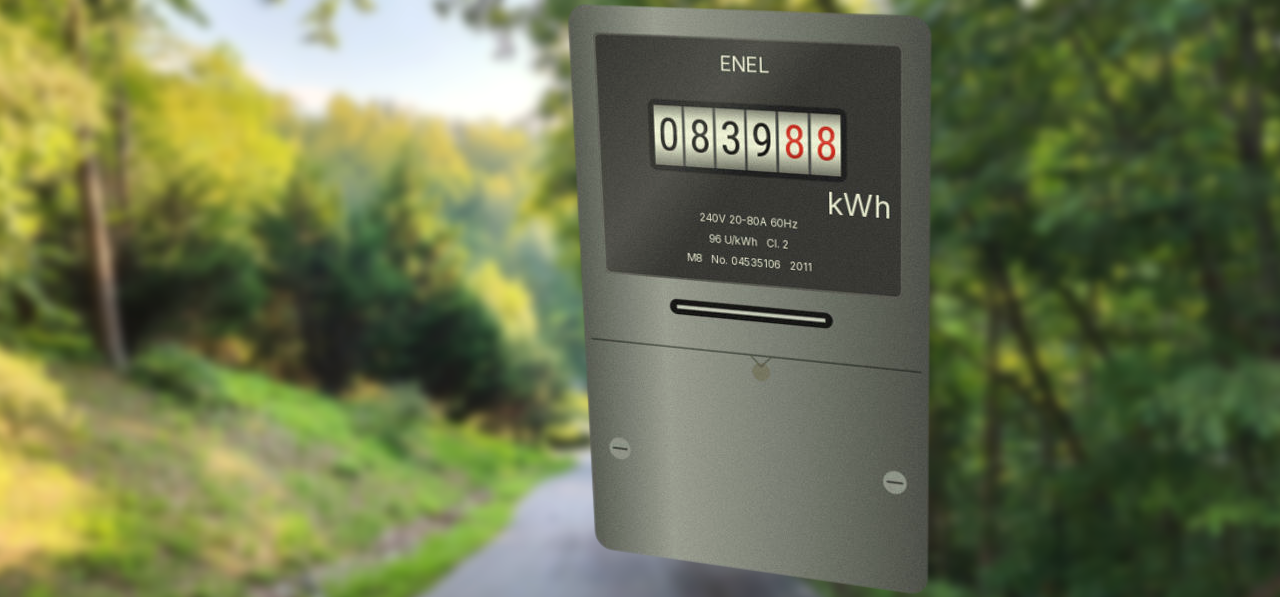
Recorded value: 839.88 kWh
